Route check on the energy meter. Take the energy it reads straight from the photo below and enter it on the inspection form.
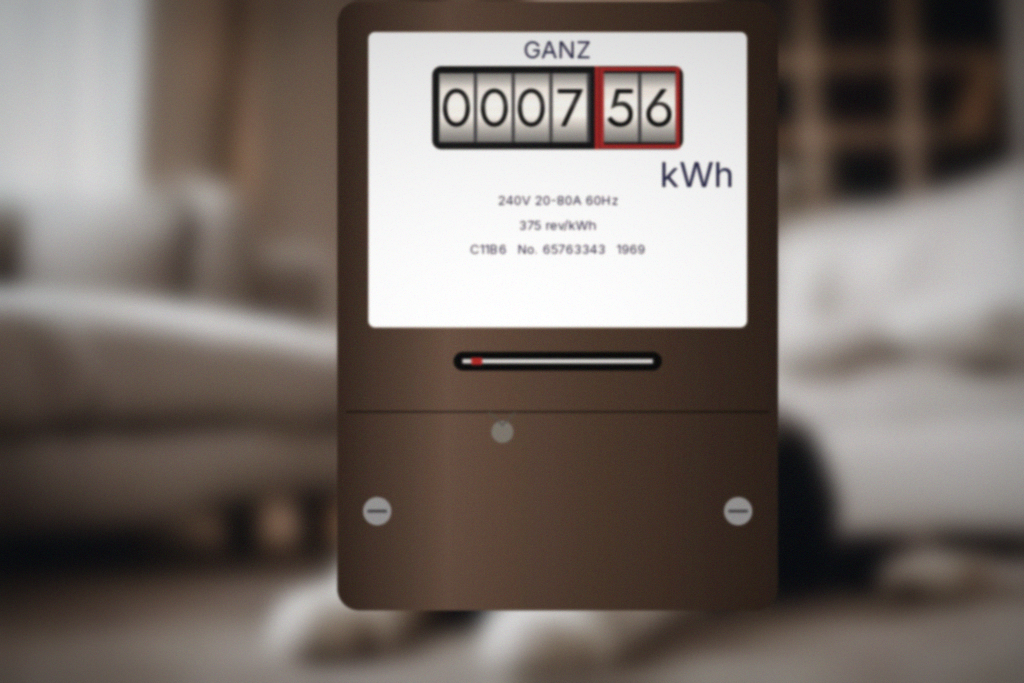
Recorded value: 7.56 kWh
